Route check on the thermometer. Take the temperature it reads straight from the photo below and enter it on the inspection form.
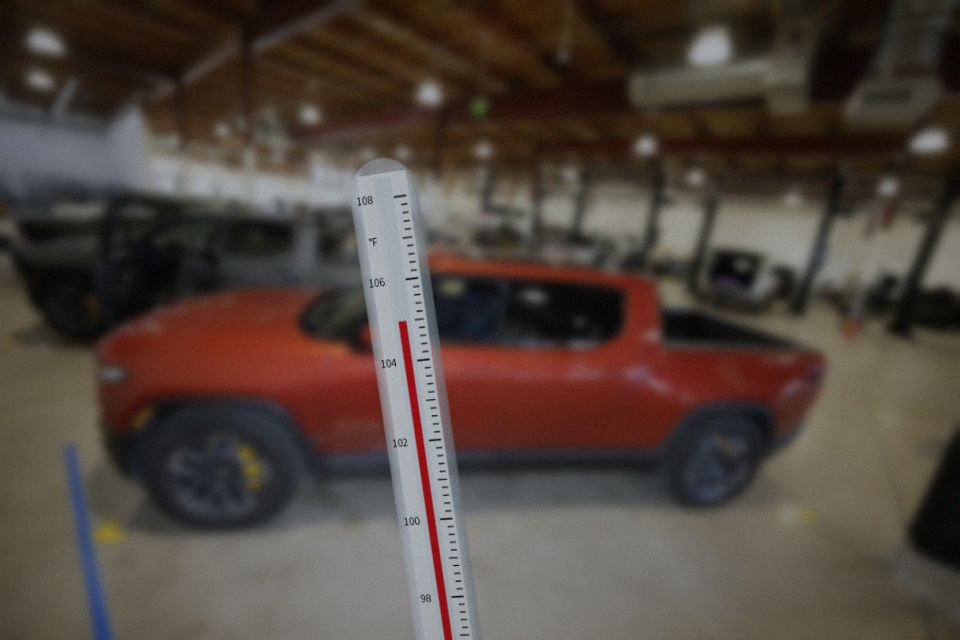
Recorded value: 105 °F
